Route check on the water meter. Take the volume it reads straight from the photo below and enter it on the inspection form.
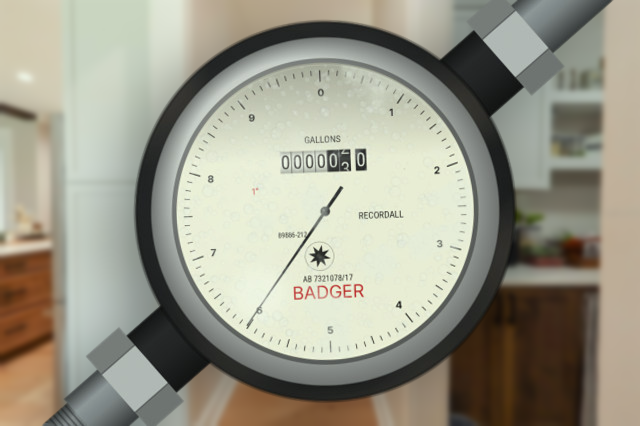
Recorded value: 26.0 gal
